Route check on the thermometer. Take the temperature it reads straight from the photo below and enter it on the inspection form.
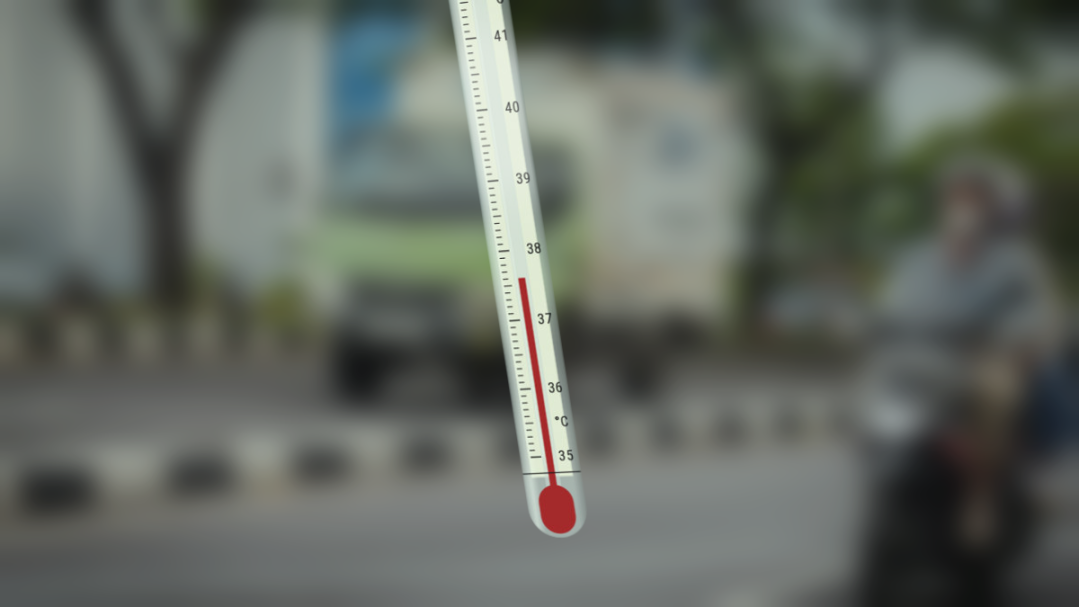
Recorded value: 37.6 °C
